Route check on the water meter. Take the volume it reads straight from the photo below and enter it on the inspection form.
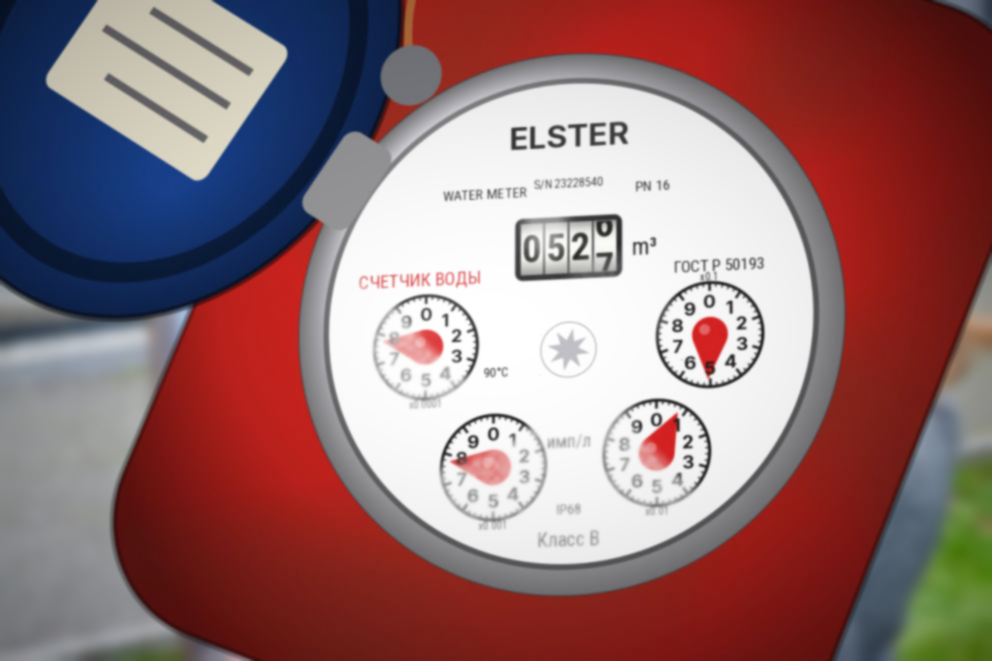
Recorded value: 526.5077 m³
